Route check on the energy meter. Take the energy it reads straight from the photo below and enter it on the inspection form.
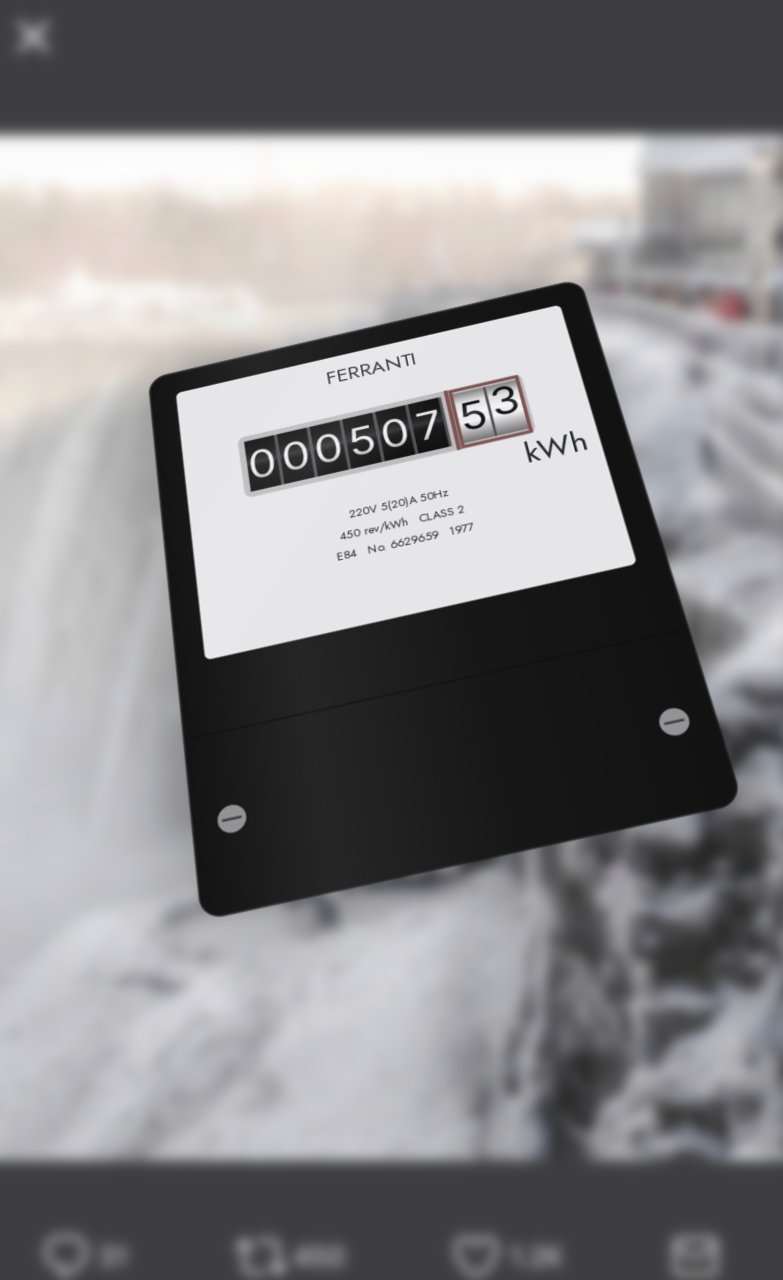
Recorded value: 507.53 kWh
